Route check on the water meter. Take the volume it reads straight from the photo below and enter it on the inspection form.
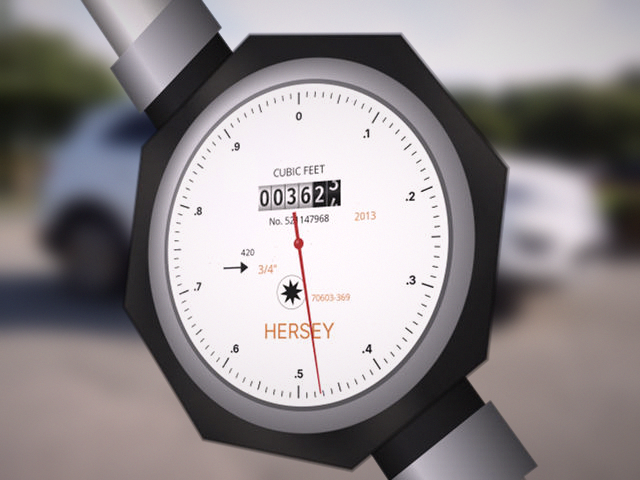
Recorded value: 3623.47 ft³
